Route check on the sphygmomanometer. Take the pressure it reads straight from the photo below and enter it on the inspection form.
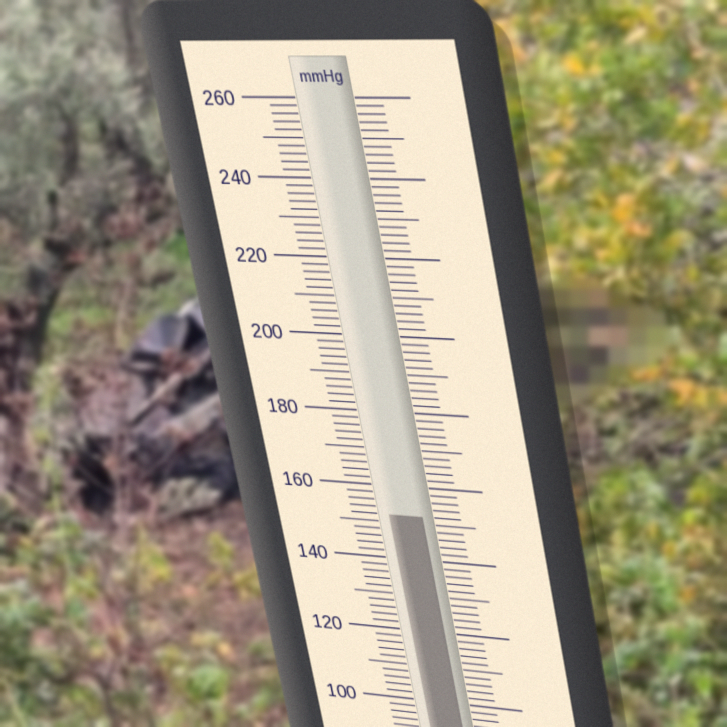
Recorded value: 152 mmHg
